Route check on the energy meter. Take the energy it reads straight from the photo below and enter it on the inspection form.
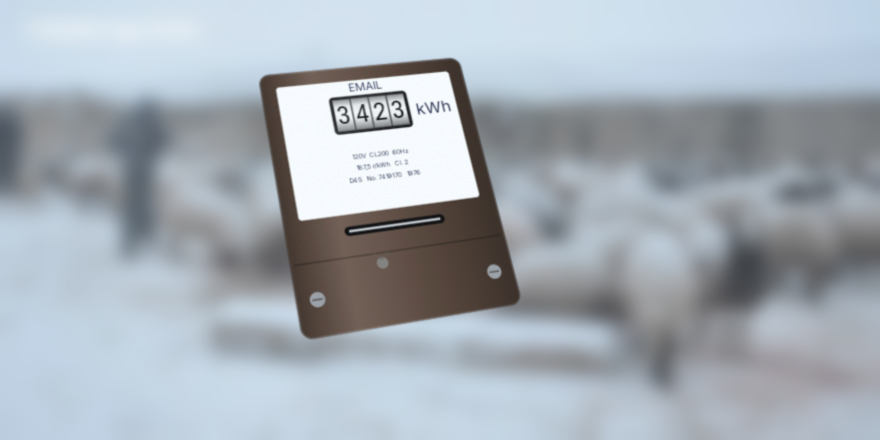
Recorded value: 3423 kWh
